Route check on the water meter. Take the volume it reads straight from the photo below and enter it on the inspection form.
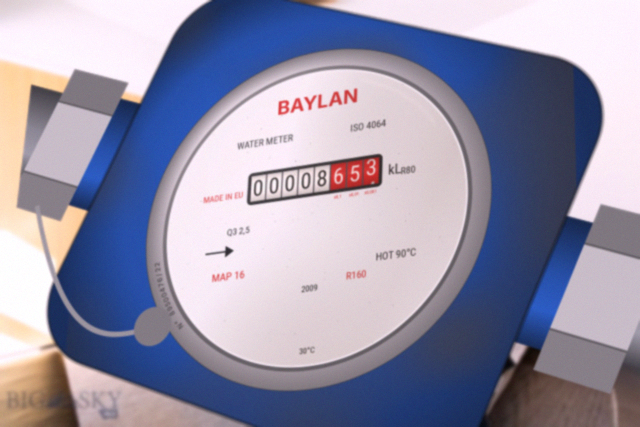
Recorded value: 8.653 kL
